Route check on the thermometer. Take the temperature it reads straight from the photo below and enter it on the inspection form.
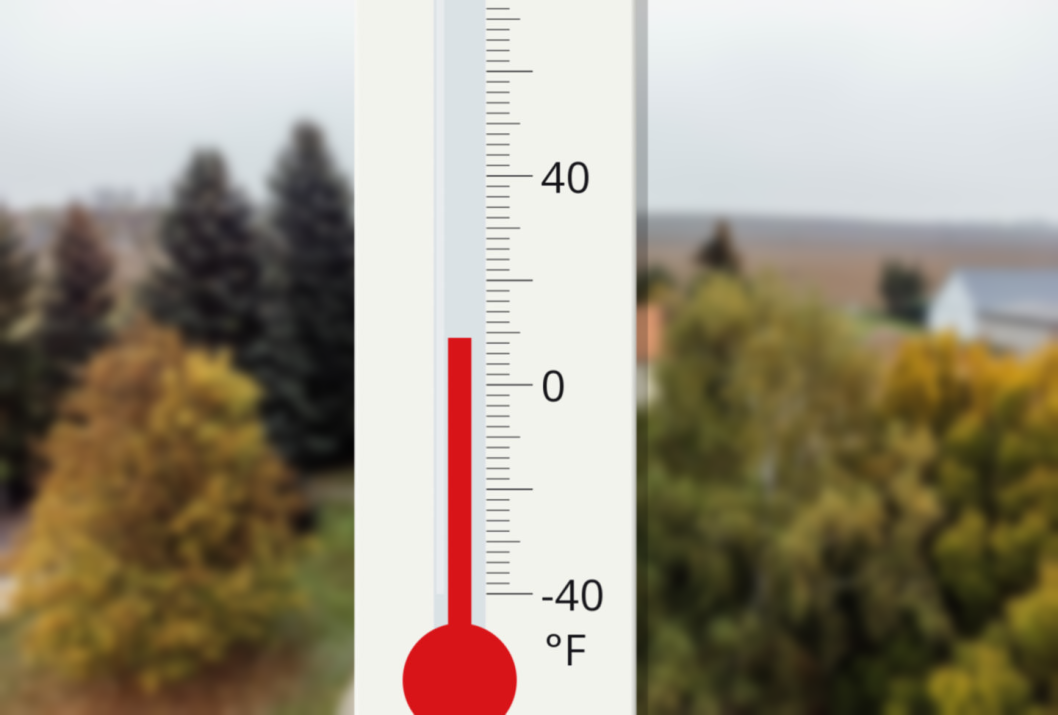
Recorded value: 9 °F
